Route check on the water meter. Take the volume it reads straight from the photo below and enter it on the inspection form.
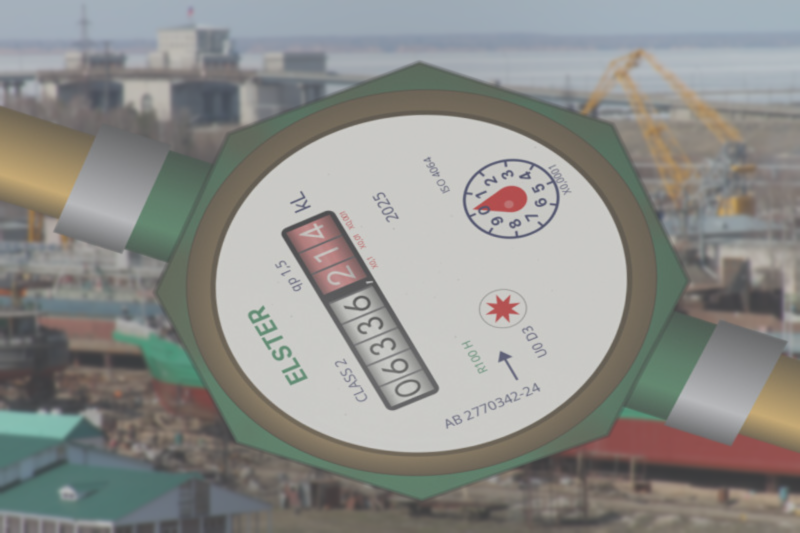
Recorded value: 6336.2140 kL
